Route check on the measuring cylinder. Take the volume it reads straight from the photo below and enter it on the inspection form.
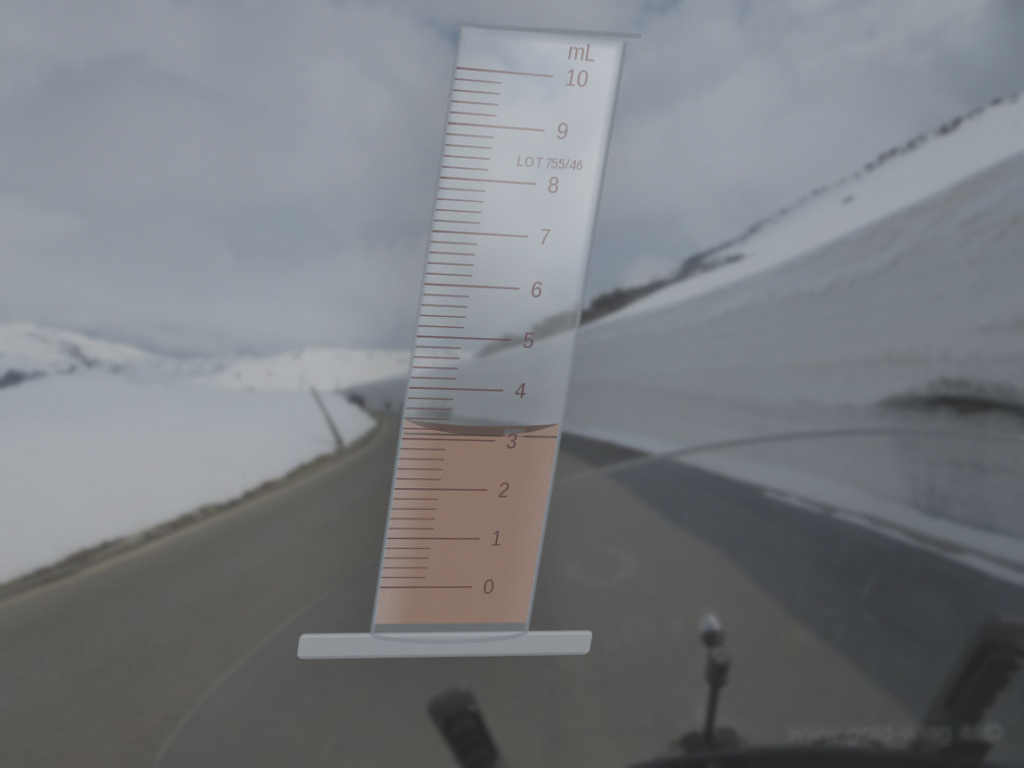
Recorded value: 3.1 mL
